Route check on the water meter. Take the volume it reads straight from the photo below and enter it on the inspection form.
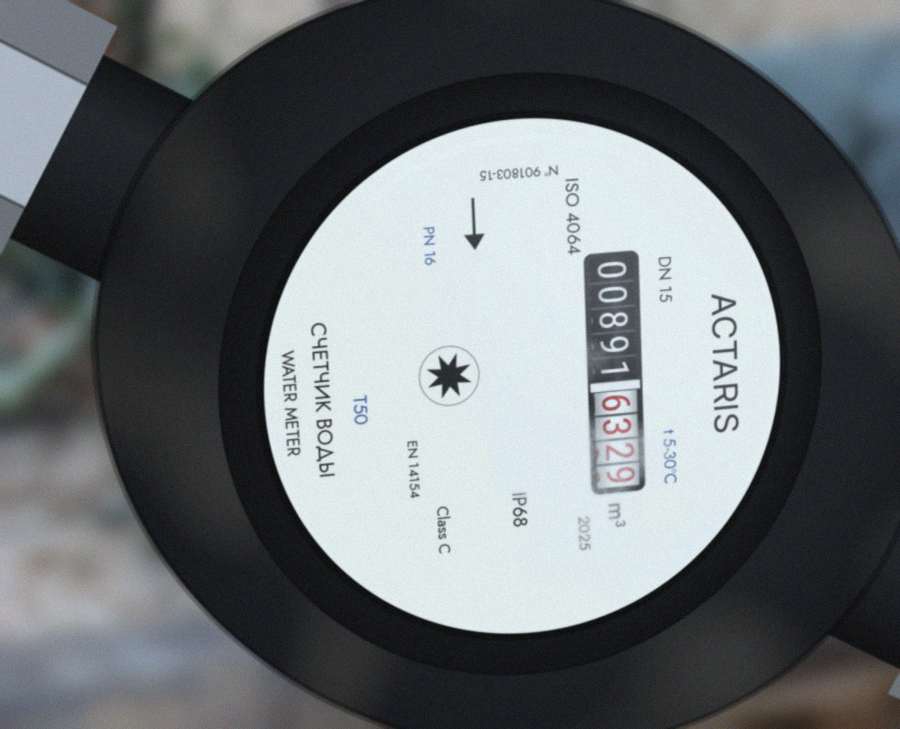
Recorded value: 891.6329 m³
